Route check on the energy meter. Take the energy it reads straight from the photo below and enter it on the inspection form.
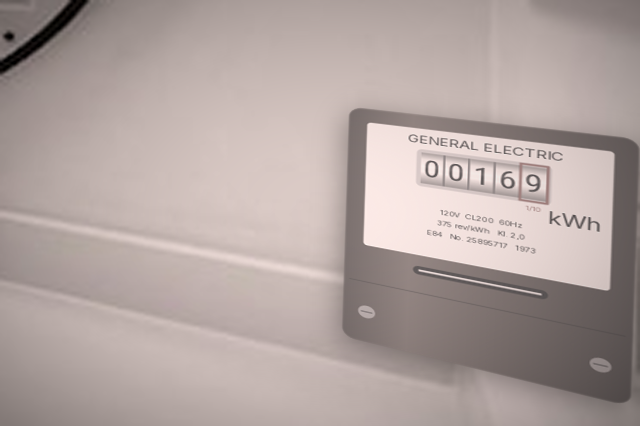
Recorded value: 16.9 kWh
